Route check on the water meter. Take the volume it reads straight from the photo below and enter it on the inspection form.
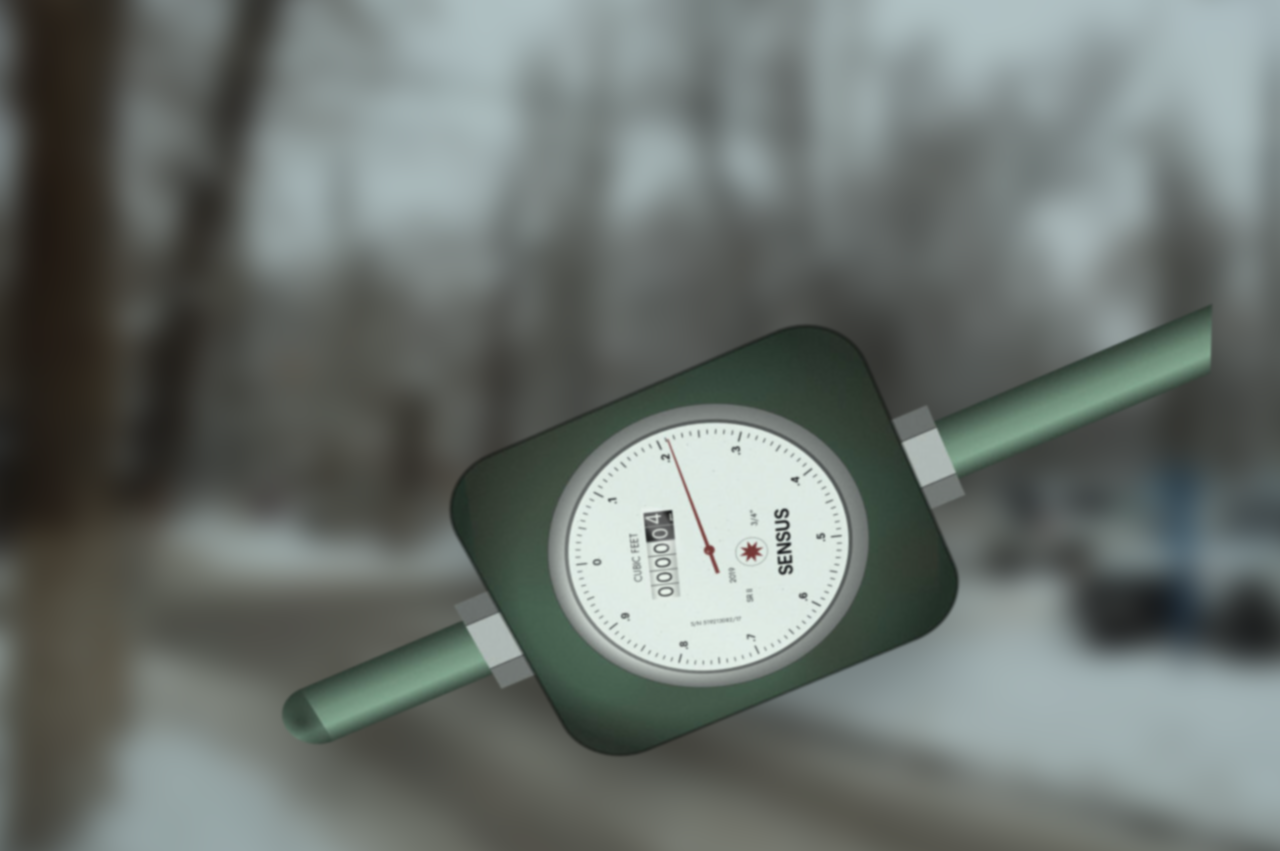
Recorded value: 4.21 ft³
